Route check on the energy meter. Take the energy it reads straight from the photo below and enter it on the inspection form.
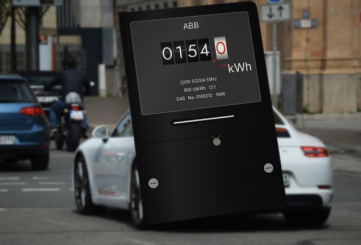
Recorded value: 154.0 kWh
